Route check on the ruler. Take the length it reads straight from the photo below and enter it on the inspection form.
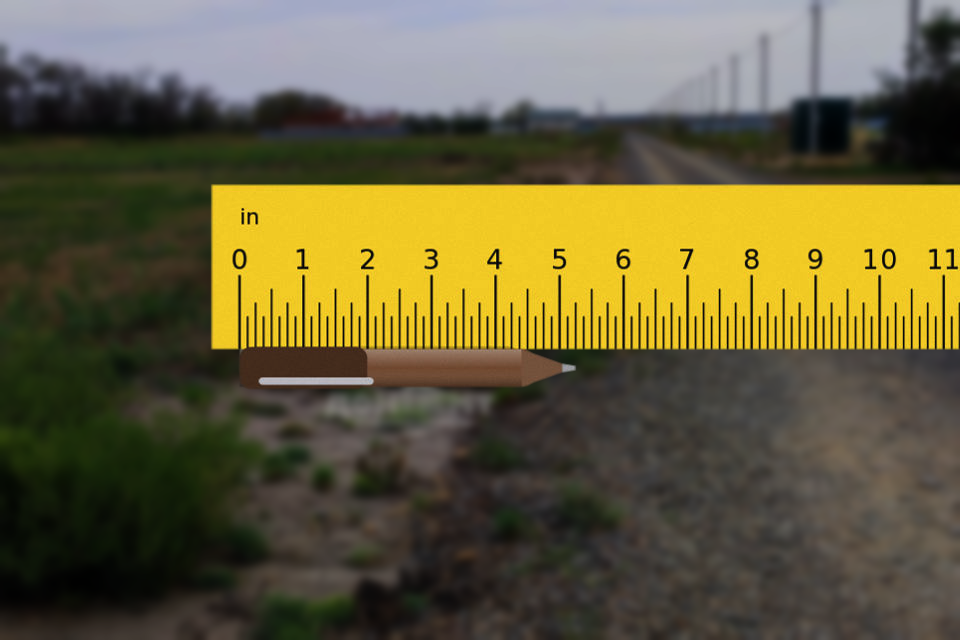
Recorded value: 5.25 in
